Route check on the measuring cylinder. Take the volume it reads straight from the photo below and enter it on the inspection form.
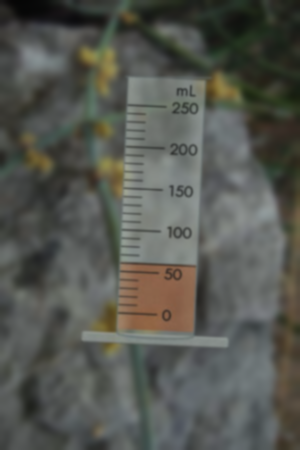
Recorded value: 60 mL
